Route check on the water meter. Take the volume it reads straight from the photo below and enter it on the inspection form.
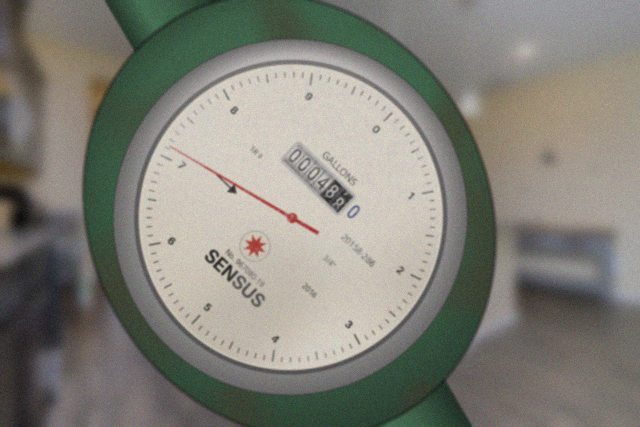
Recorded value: 4877.1 gal
